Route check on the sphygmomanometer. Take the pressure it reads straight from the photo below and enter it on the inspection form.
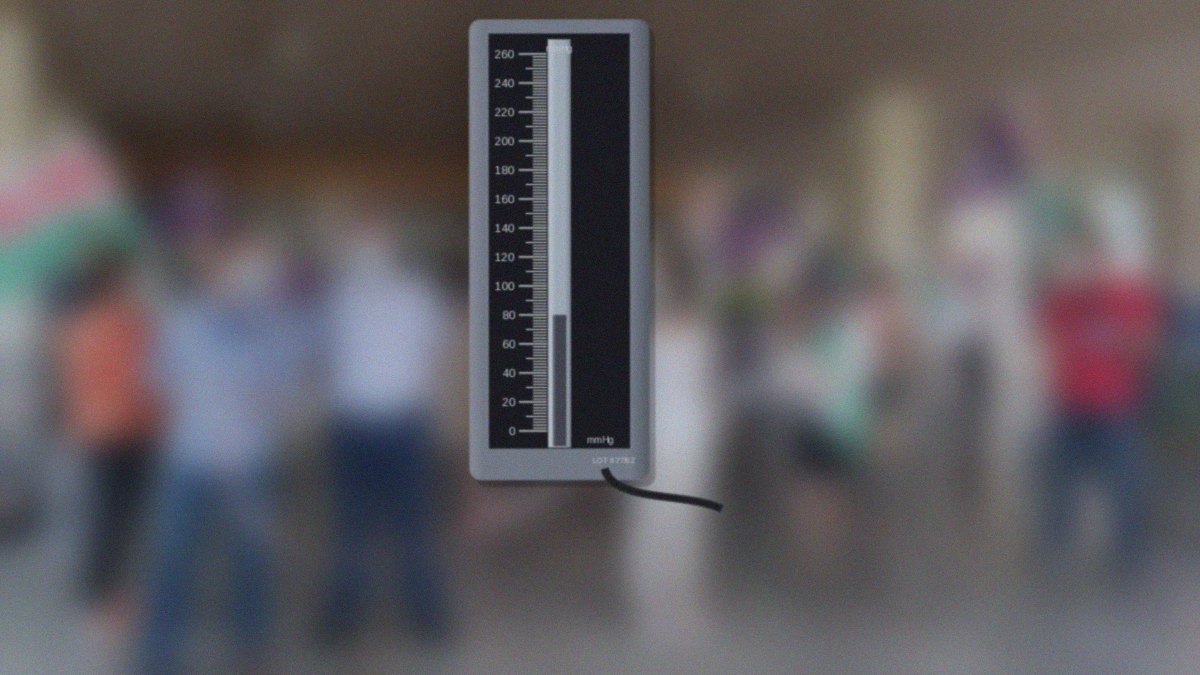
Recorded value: 80 mmHg
